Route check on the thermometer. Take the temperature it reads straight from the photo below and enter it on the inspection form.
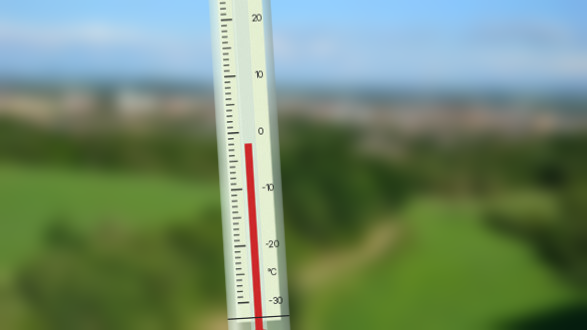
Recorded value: -2 °C
